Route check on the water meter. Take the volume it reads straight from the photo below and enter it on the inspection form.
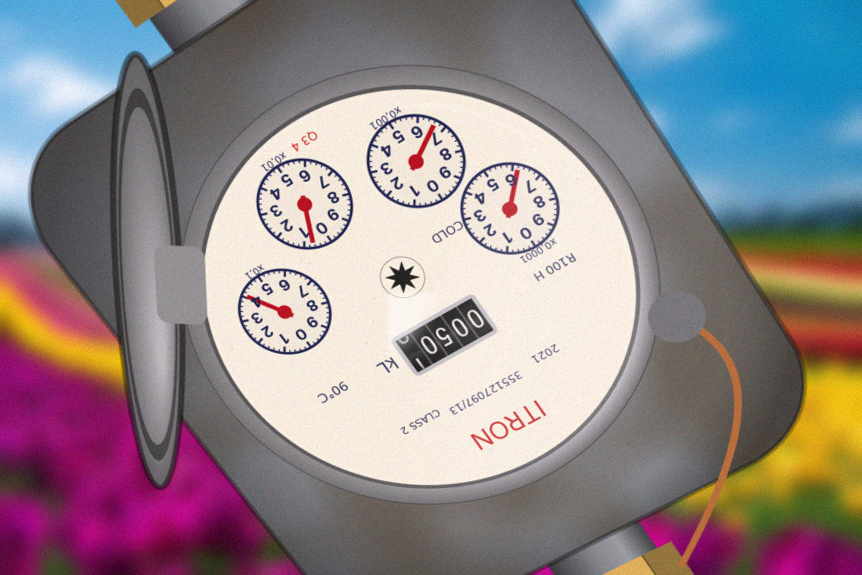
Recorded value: 501.4066 kL
